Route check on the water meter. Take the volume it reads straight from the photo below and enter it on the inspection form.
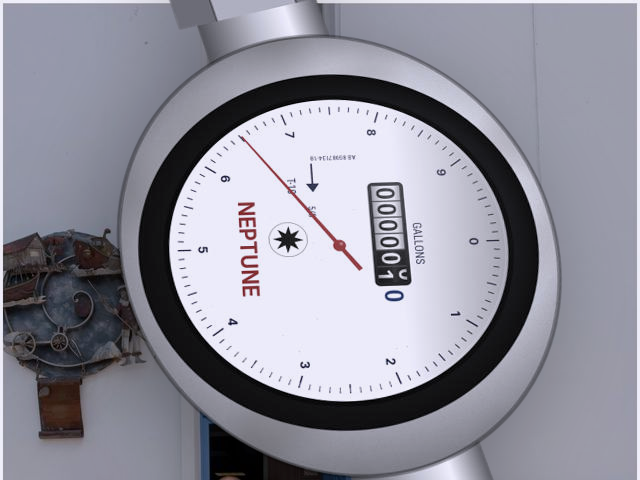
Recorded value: 6.5 gal
